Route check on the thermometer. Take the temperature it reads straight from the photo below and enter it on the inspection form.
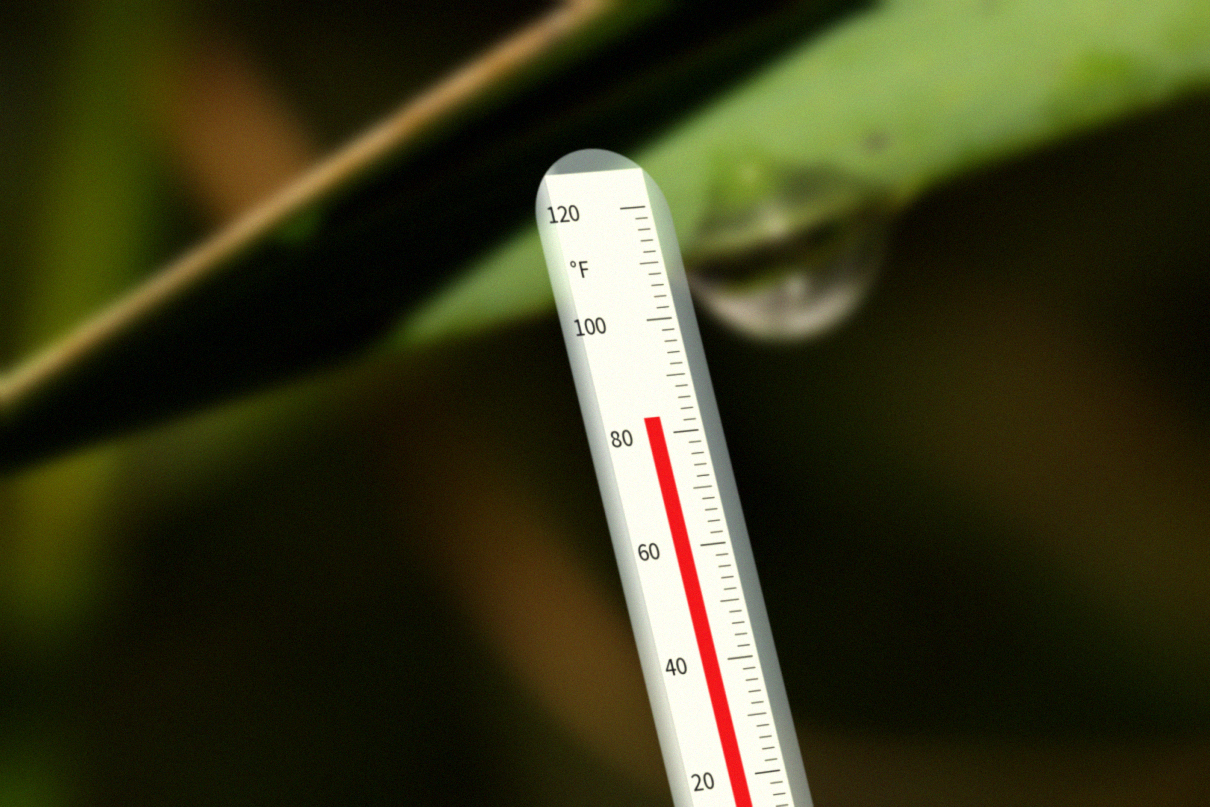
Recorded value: 83 °F
